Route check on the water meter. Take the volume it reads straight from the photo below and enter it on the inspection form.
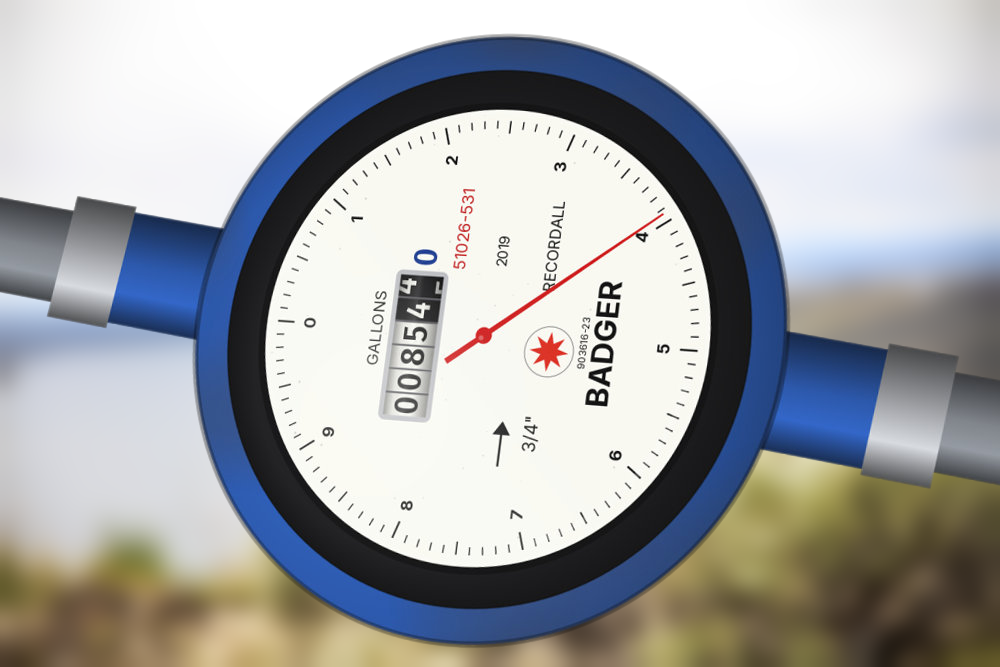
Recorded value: 85443.9 gal
